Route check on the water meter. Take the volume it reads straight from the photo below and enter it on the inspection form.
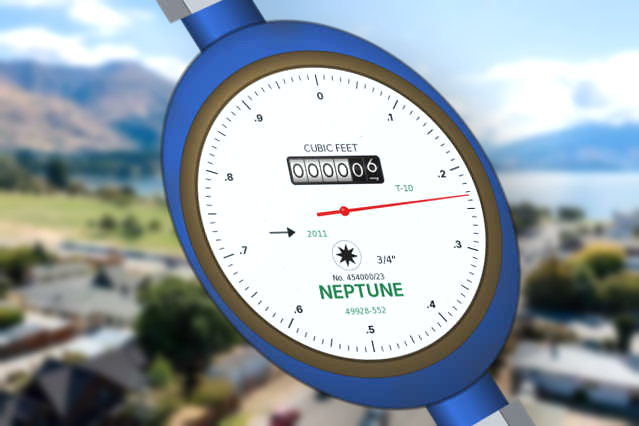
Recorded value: 6.23 ft³
